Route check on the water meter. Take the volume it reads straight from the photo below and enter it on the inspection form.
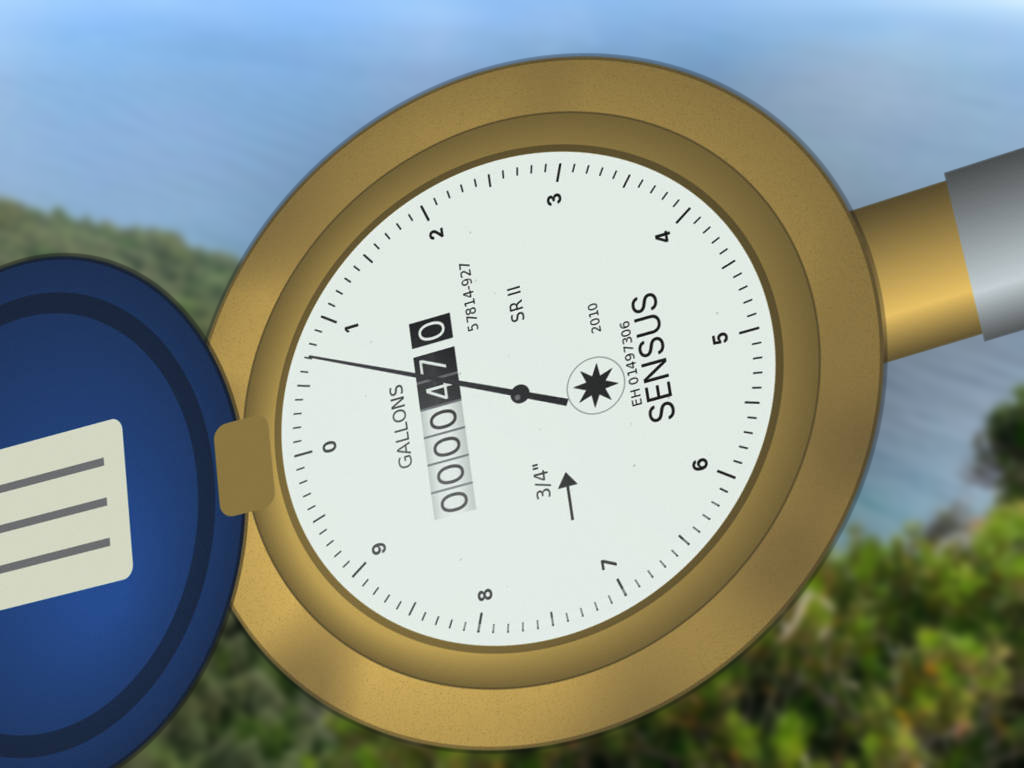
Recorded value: 470.7 gal
